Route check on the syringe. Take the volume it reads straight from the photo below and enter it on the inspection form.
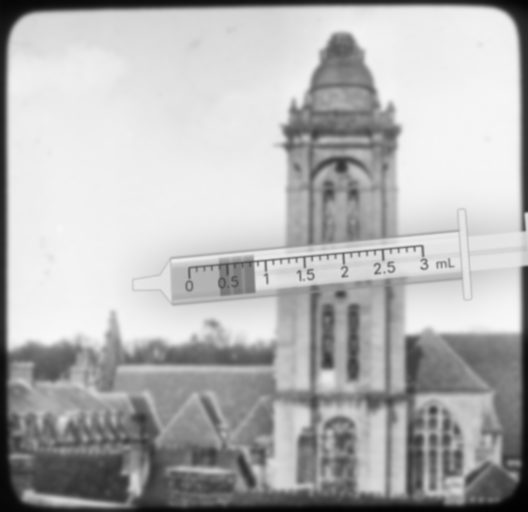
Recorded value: 0.4 mL
